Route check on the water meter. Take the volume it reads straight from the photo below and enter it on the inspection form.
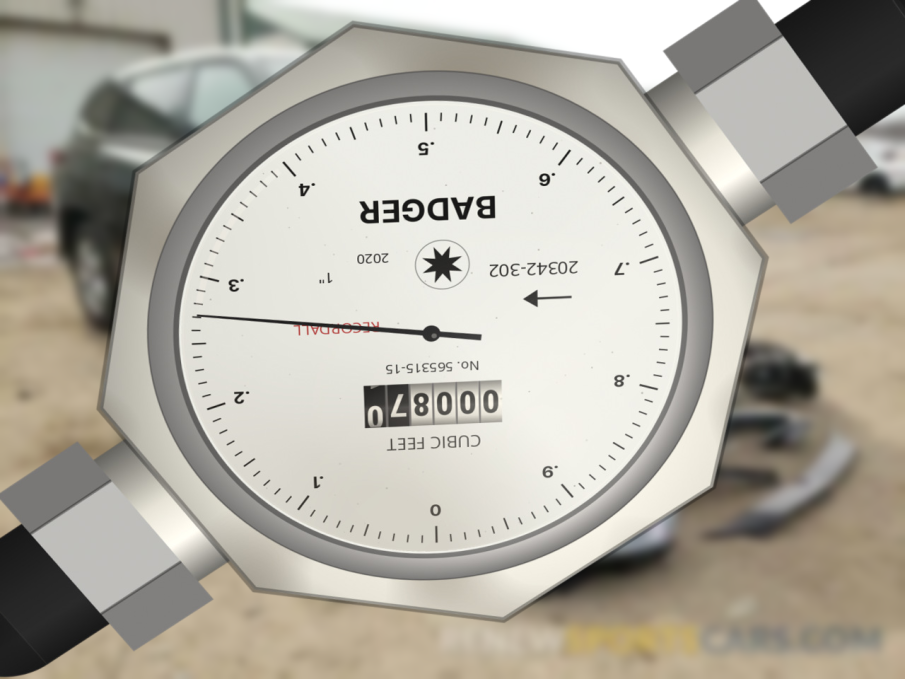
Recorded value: 870.27 ft³
